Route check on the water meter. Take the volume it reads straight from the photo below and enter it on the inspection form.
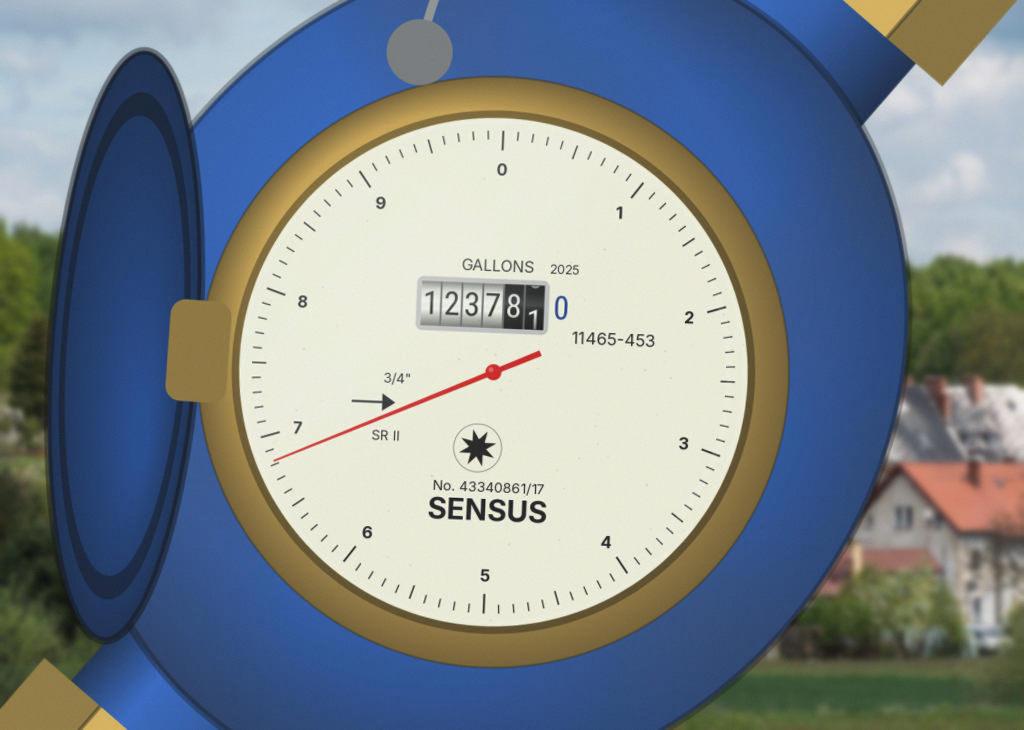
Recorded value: 1237806.8 gal
